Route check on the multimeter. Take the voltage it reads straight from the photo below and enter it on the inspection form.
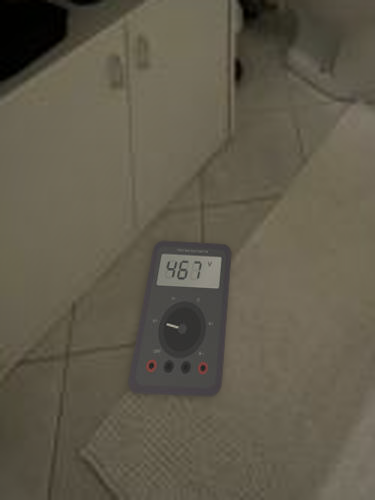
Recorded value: 467 V
